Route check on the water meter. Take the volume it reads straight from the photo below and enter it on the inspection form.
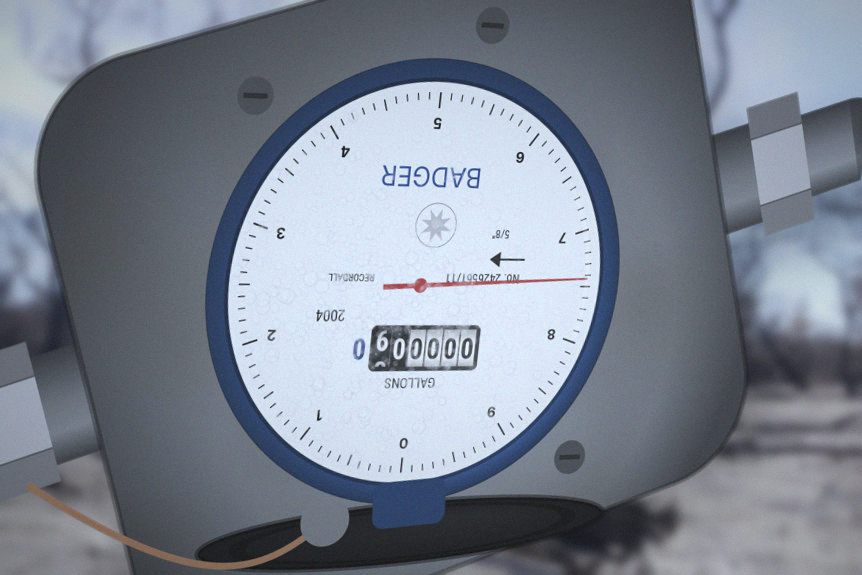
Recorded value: 87.4 gal
